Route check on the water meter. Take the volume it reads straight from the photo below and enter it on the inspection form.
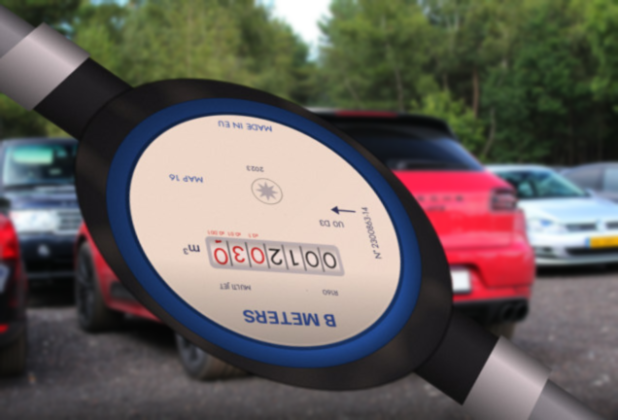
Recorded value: 12.030 m³
